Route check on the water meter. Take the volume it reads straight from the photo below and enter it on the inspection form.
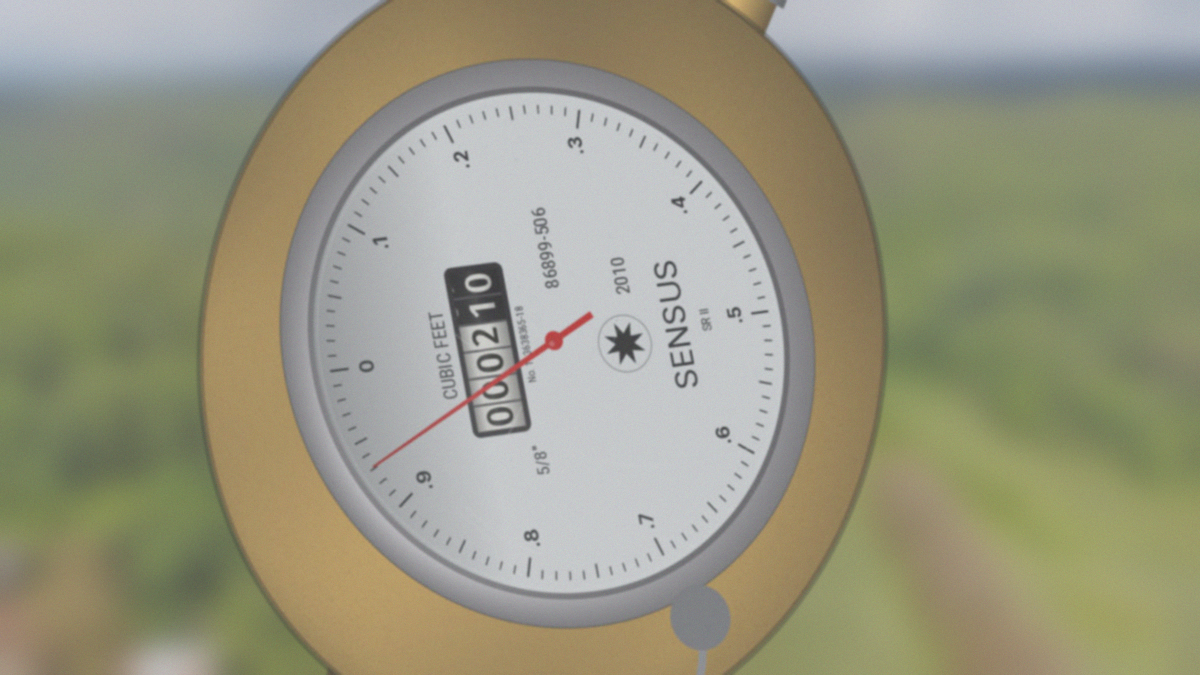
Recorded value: 209.93 ft³
